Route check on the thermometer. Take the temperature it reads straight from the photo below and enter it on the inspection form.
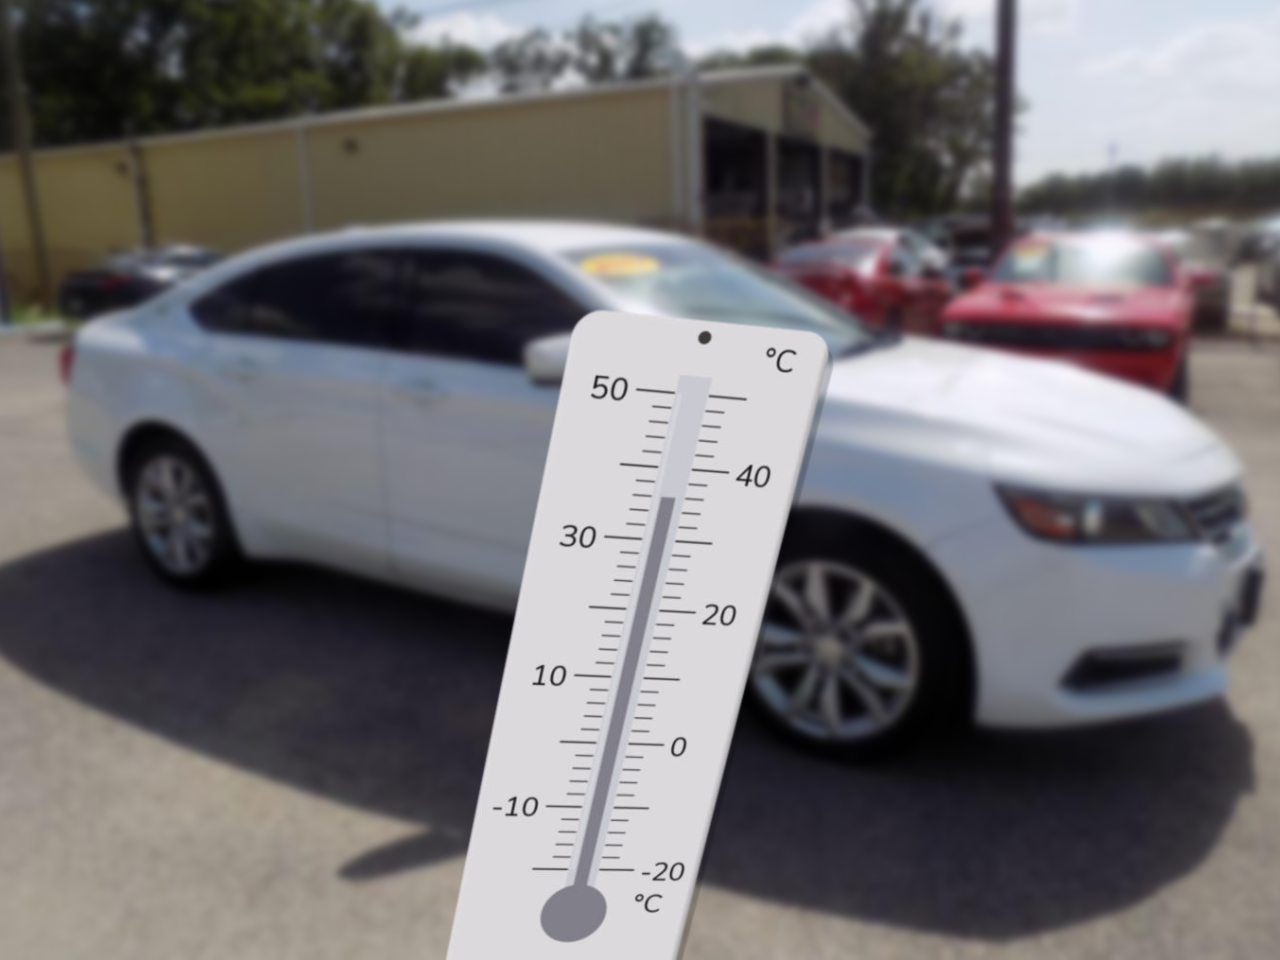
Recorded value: 36 °C
